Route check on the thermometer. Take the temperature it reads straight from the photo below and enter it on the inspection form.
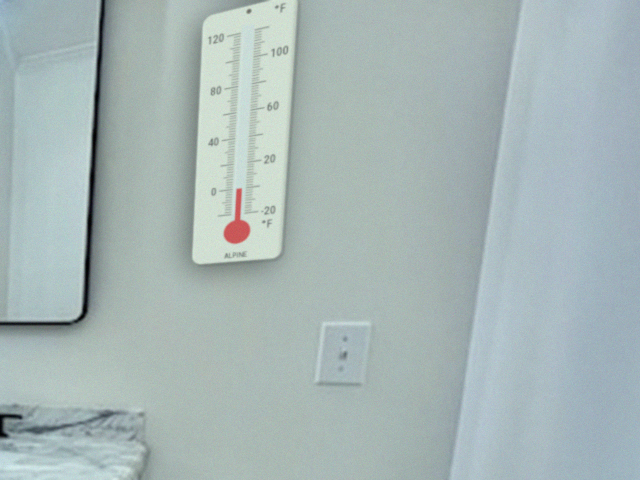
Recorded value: 0 °F
